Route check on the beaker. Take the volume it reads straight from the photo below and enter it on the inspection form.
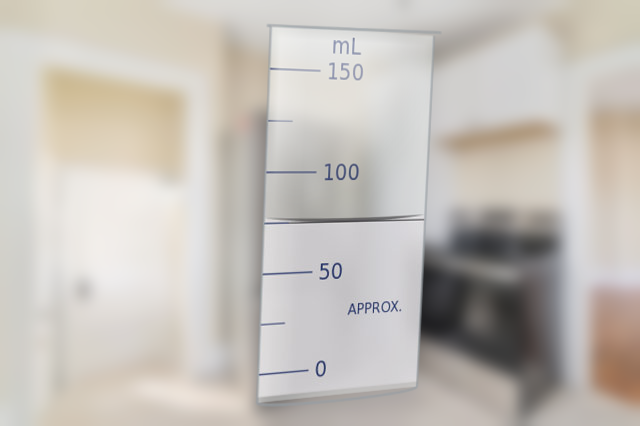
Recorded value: 75 mL
